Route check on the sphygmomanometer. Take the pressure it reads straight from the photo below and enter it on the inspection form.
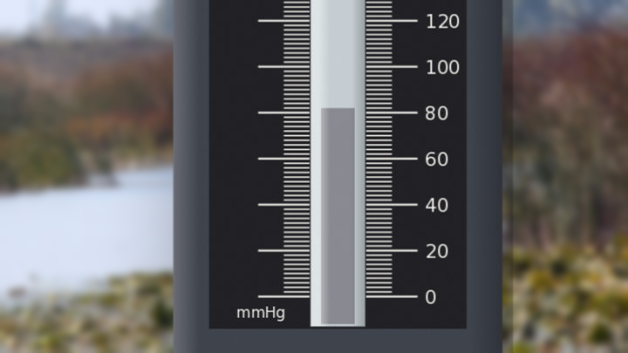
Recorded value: 82 mmHg
